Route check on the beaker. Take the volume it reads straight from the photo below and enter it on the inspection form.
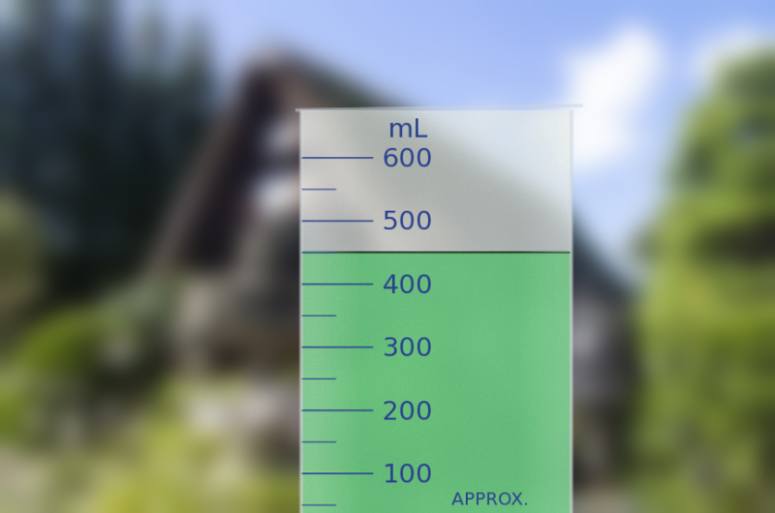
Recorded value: 450 mL
